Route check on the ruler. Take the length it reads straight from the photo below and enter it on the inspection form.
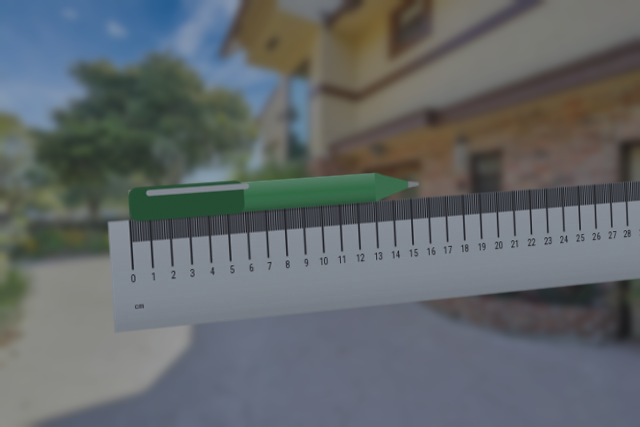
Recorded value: 15.5 cm
